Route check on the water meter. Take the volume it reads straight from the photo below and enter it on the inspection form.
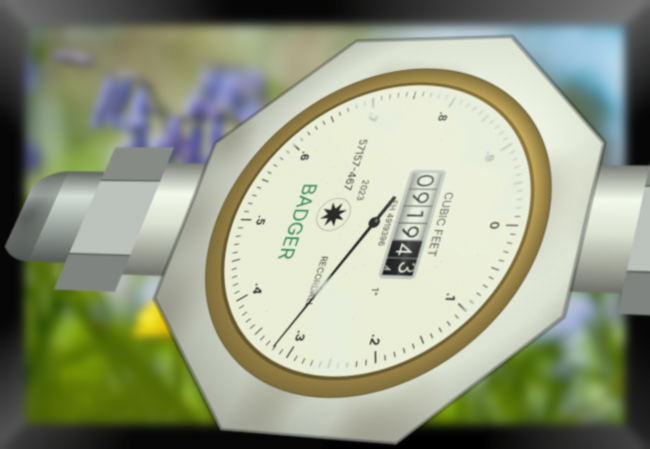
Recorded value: 91943.32 ft³
